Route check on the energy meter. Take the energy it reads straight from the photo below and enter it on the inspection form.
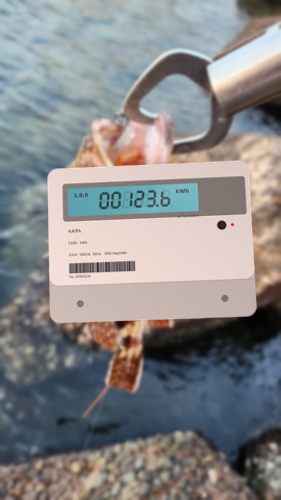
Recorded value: 123.6 kWh
